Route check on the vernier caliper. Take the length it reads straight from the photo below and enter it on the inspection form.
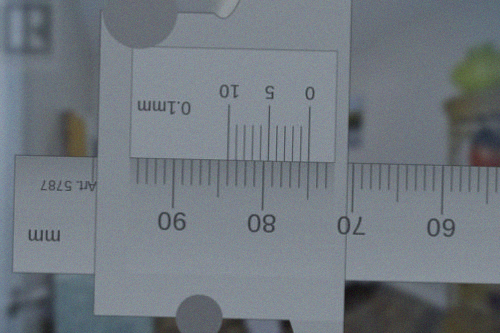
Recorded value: 75.0 mm
